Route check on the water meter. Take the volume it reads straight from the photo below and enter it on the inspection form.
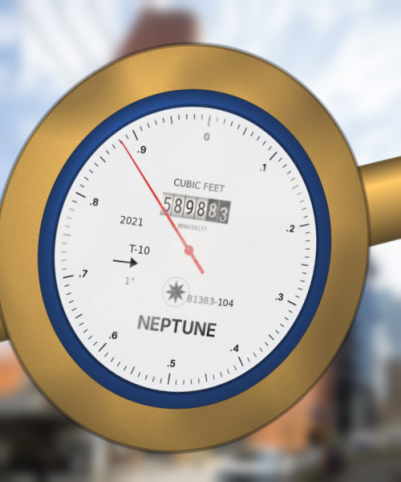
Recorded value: 589882.88 ft³
